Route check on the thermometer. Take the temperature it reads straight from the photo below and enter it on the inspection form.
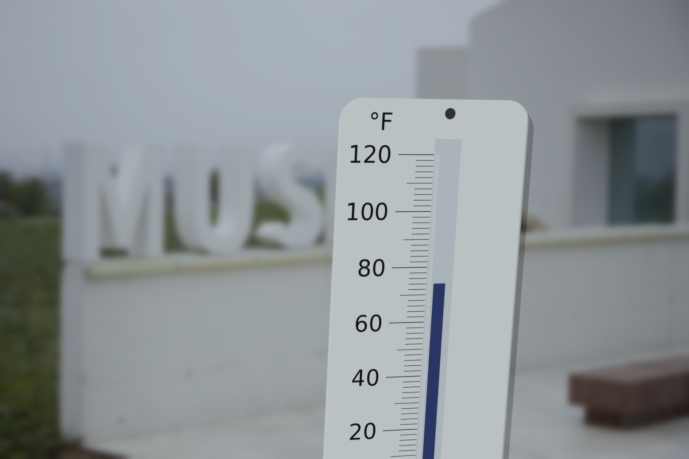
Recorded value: 74 °F
